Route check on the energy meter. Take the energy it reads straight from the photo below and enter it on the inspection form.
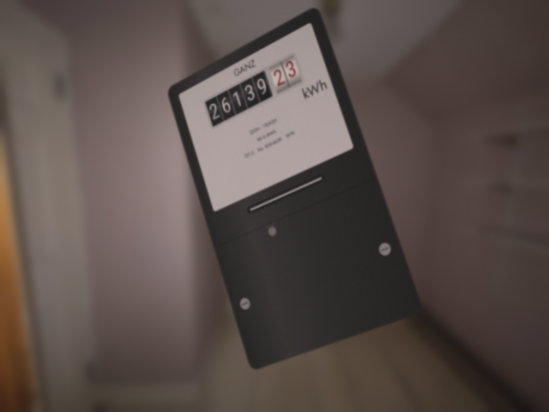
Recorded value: 26139.23 kWh
